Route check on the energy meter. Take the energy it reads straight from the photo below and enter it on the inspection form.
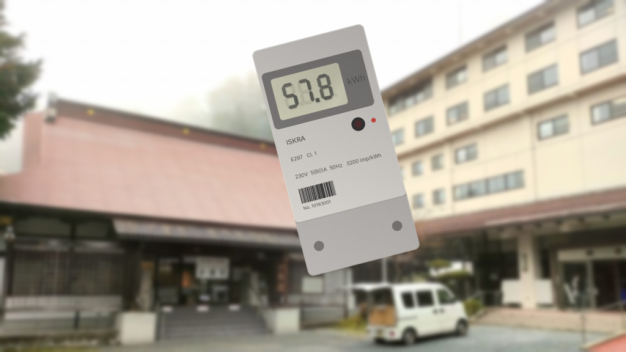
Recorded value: 57.8 kWh
